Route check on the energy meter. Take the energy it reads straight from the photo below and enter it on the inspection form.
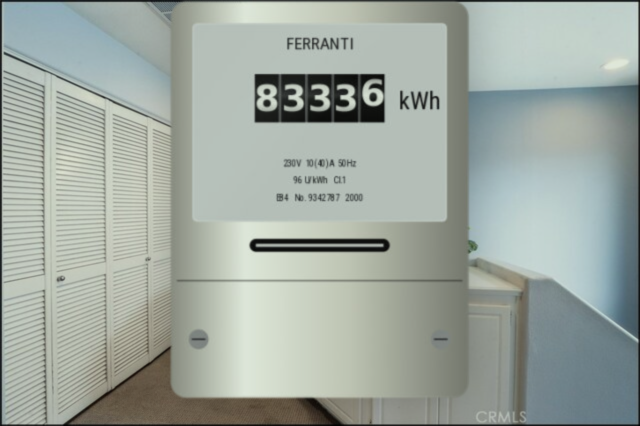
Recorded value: 83336 kWh
